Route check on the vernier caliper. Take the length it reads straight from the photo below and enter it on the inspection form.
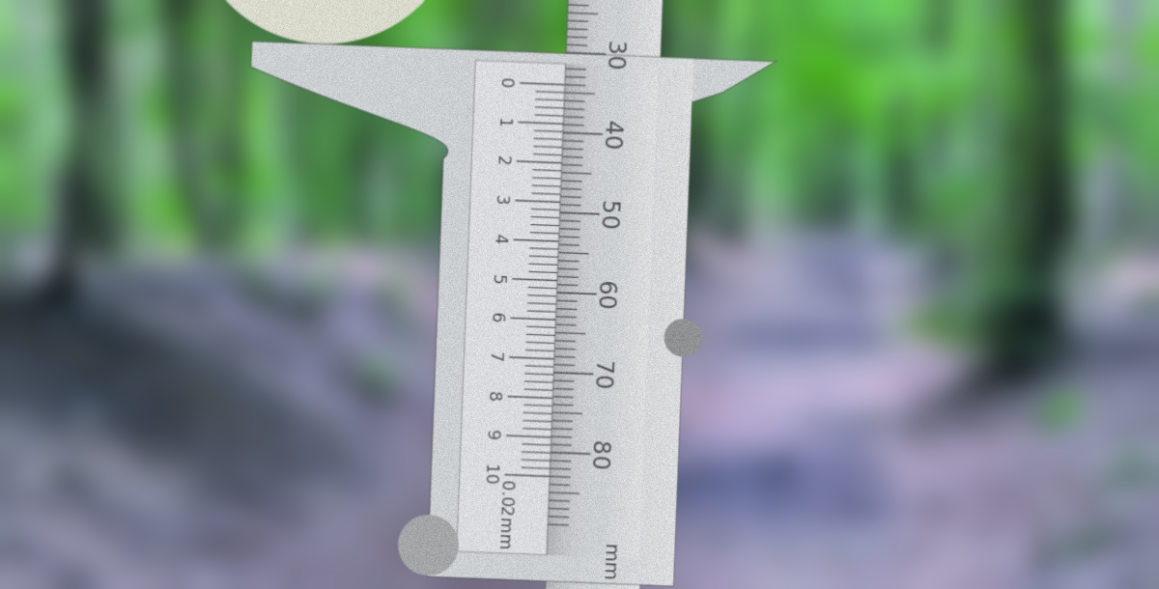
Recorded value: 34.0 mm
